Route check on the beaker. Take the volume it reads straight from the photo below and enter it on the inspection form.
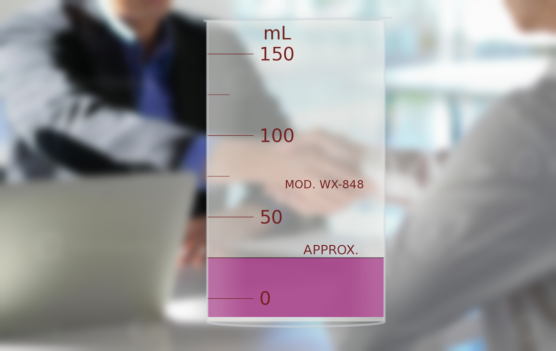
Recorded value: 25 mL
